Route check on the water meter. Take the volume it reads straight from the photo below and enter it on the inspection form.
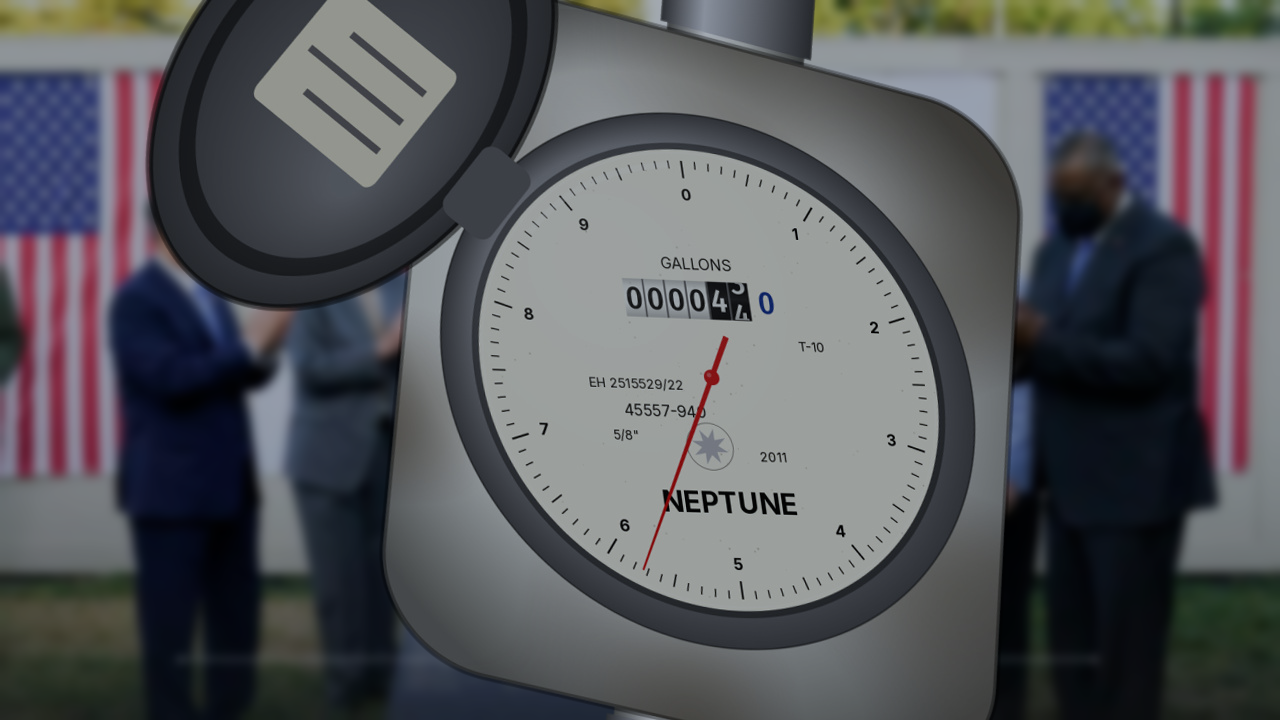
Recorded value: 435.7 gal
